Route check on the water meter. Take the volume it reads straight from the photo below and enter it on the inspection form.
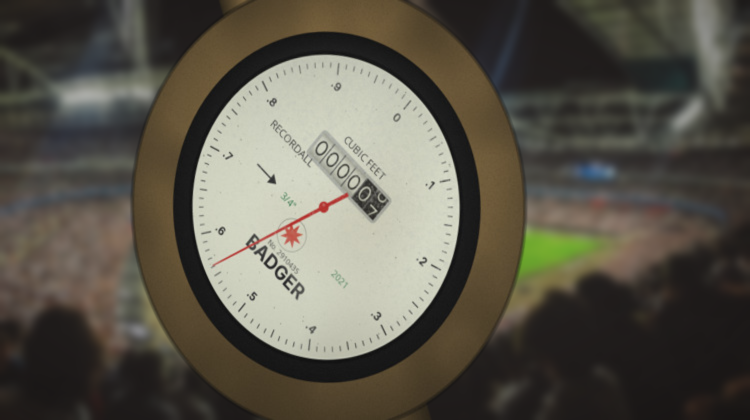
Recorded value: 6.56 ft³
